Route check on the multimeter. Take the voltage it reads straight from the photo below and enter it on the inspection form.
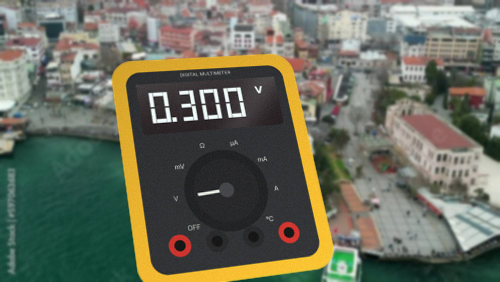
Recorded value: 0.300 V
